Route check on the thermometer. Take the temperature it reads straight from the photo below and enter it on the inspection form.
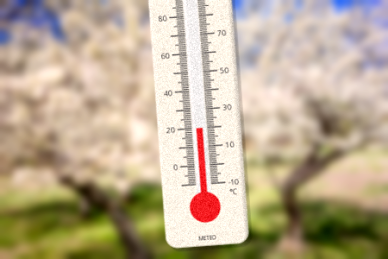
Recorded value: 20 °C
